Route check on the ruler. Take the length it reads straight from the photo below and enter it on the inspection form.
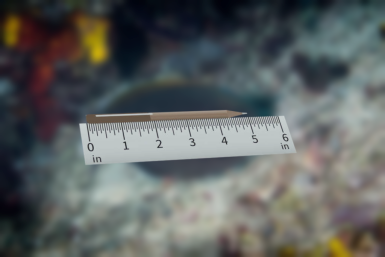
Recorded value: 5 in
